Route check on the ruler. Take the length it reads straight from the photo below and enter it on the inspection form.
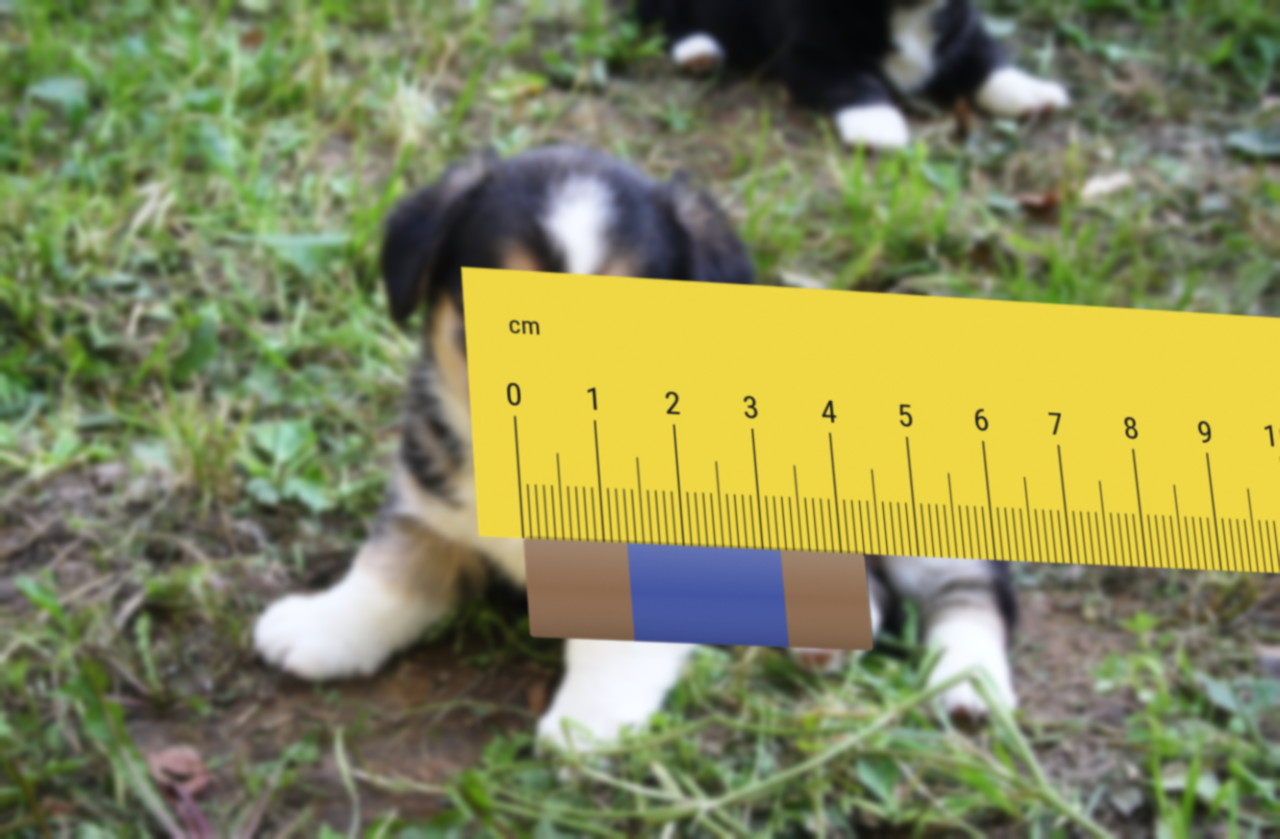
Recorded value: 4.3 cm
